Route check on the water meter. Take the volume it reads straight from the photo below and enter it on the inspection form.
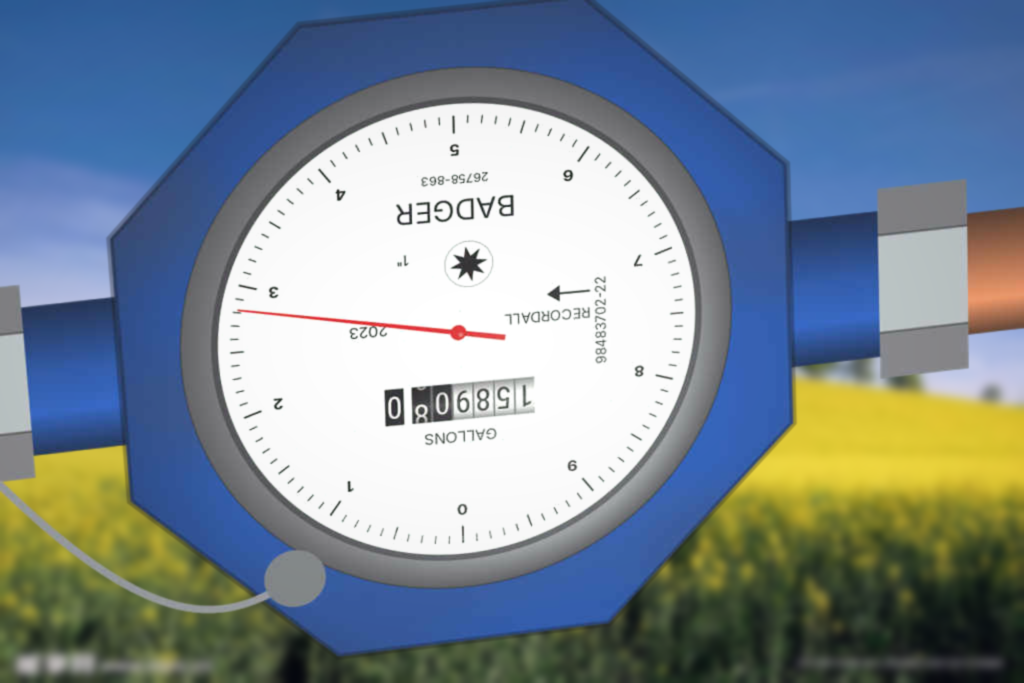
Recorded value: 1589082.8 gal
